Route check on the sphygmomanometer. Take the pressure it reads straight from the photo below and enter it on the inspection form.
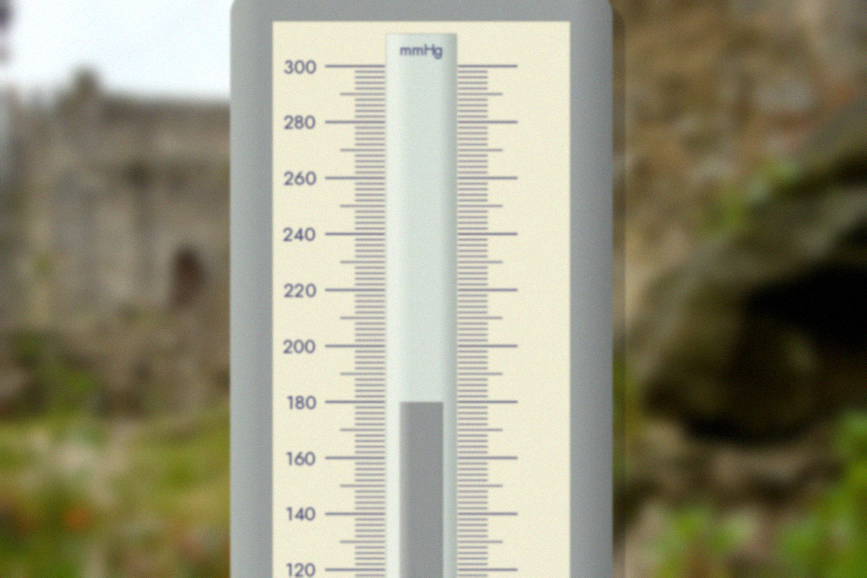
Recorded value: 180 mmHg
